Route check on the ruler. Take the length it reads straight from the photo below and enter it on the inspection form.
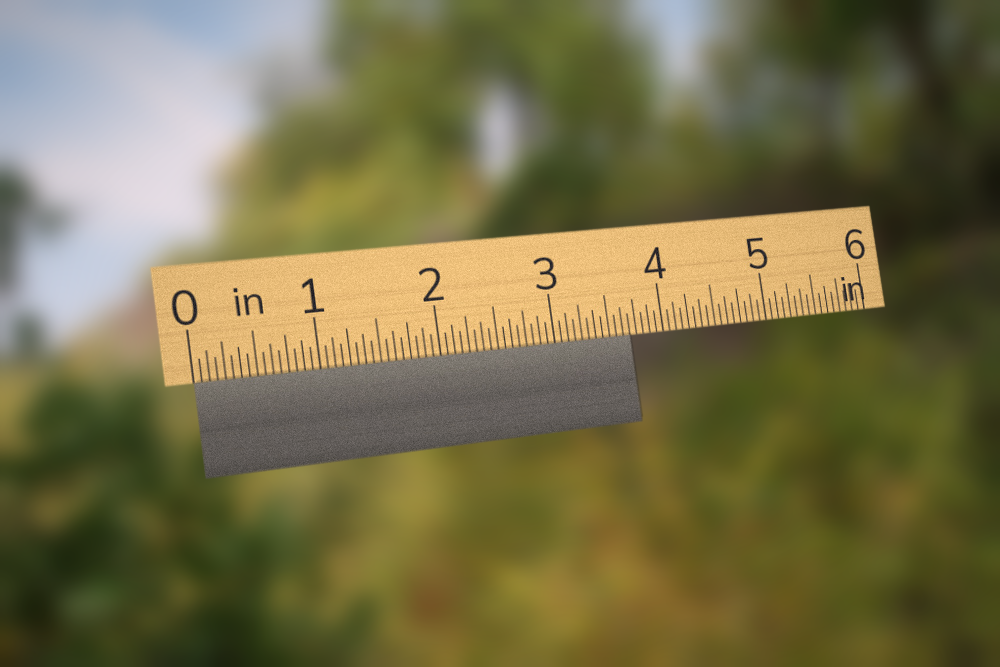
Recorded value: 3.6875 in
